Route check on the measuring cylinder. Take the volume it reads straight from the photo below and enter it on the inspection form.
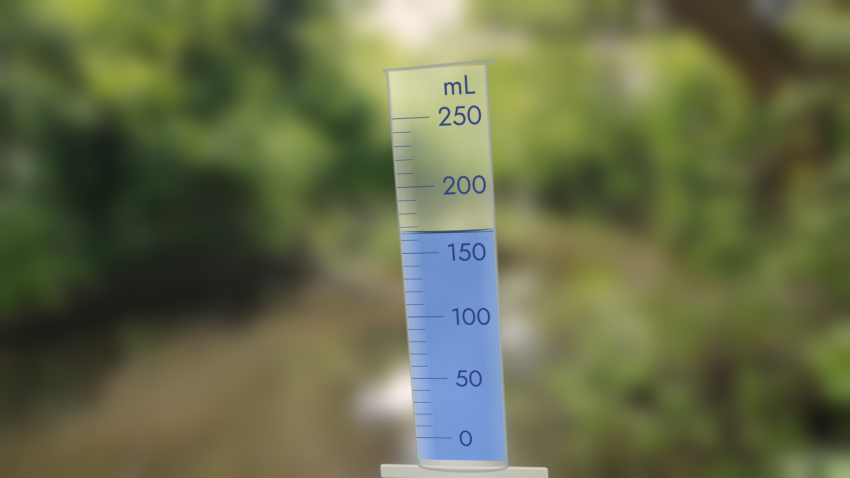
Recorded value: 165 mL
